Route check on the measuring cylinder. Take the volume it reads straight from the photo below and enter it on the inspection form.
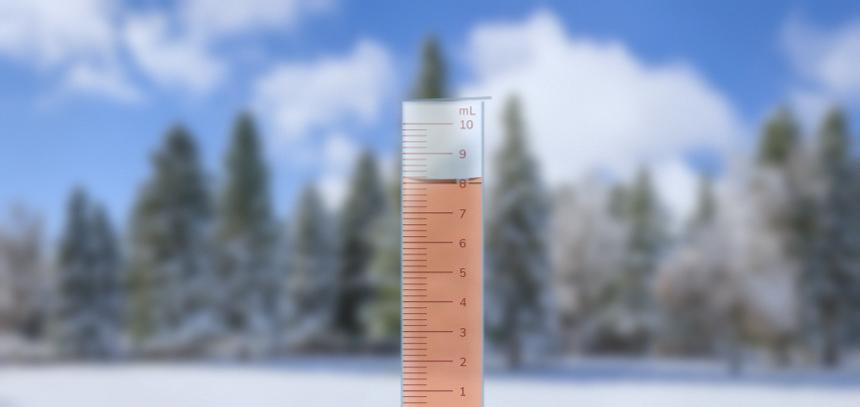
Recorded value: 8 mL
